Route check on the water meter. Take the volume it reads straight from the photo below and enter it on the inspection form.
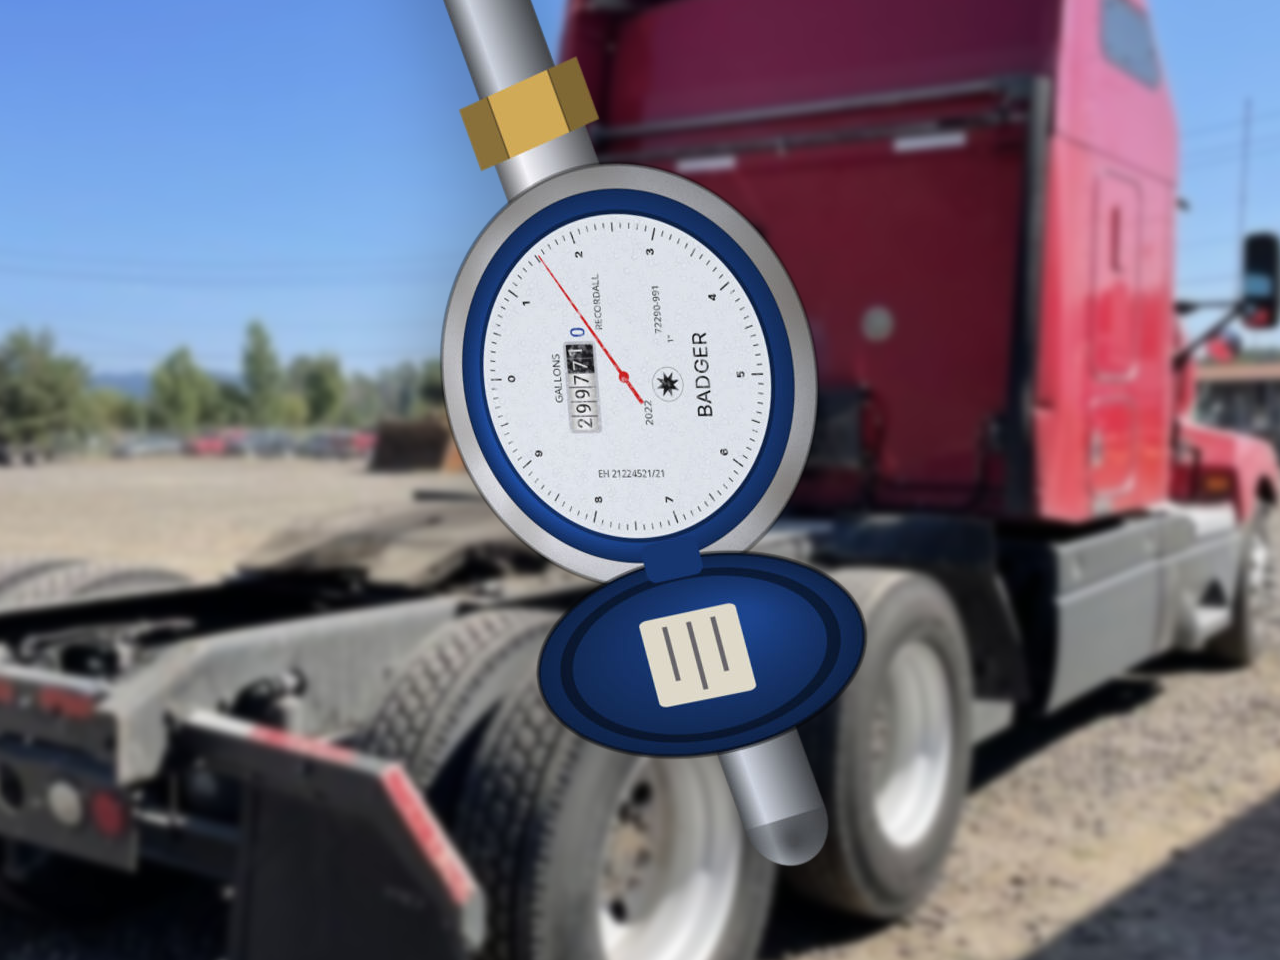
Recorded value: 2997711.5 gal
